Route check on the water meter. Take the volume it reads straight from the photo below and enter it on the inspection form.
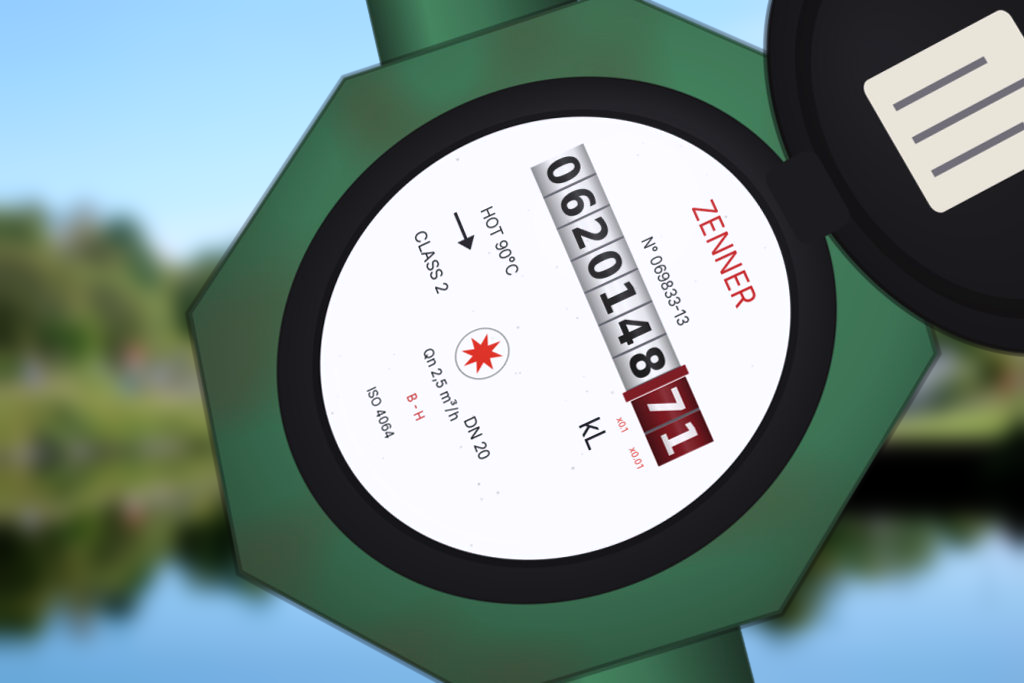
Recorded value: 620148.71 kL
